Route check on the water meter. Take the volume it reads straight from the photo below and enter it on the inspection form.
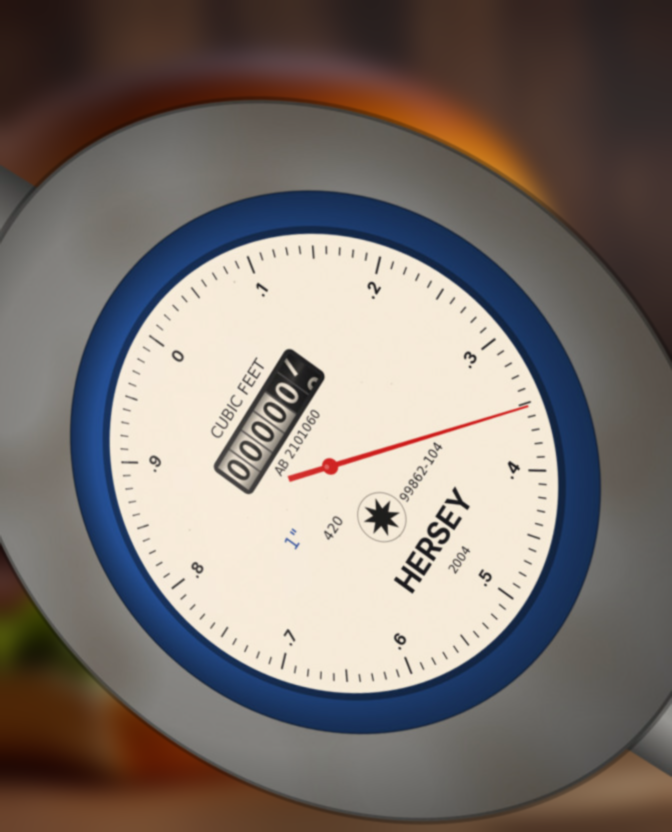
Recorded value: 7.35 ft³
